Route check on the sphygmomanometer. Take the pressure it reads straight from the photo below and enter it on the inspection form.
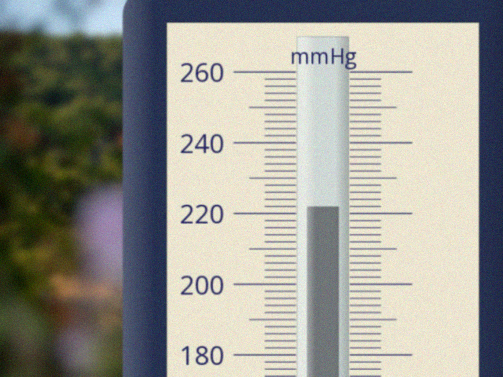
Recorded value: 222 mmHg
